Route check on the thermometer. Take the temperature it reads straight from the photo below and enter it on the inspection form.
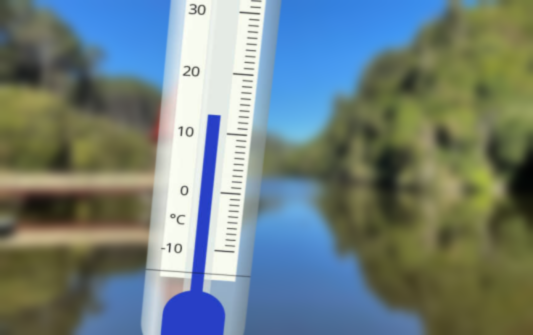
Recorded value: 13 °C
